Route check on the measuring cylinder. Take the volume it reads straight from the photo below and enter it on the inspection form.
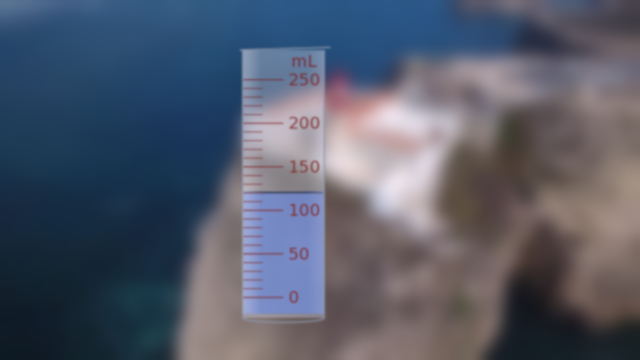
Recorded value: 120 mL
